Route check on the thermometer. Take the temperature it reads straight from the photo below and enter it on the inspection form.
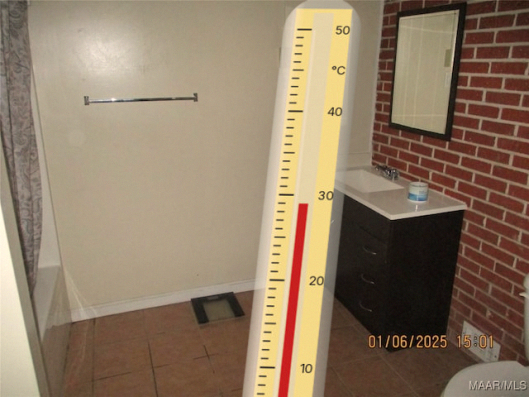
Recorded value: 29 °C
